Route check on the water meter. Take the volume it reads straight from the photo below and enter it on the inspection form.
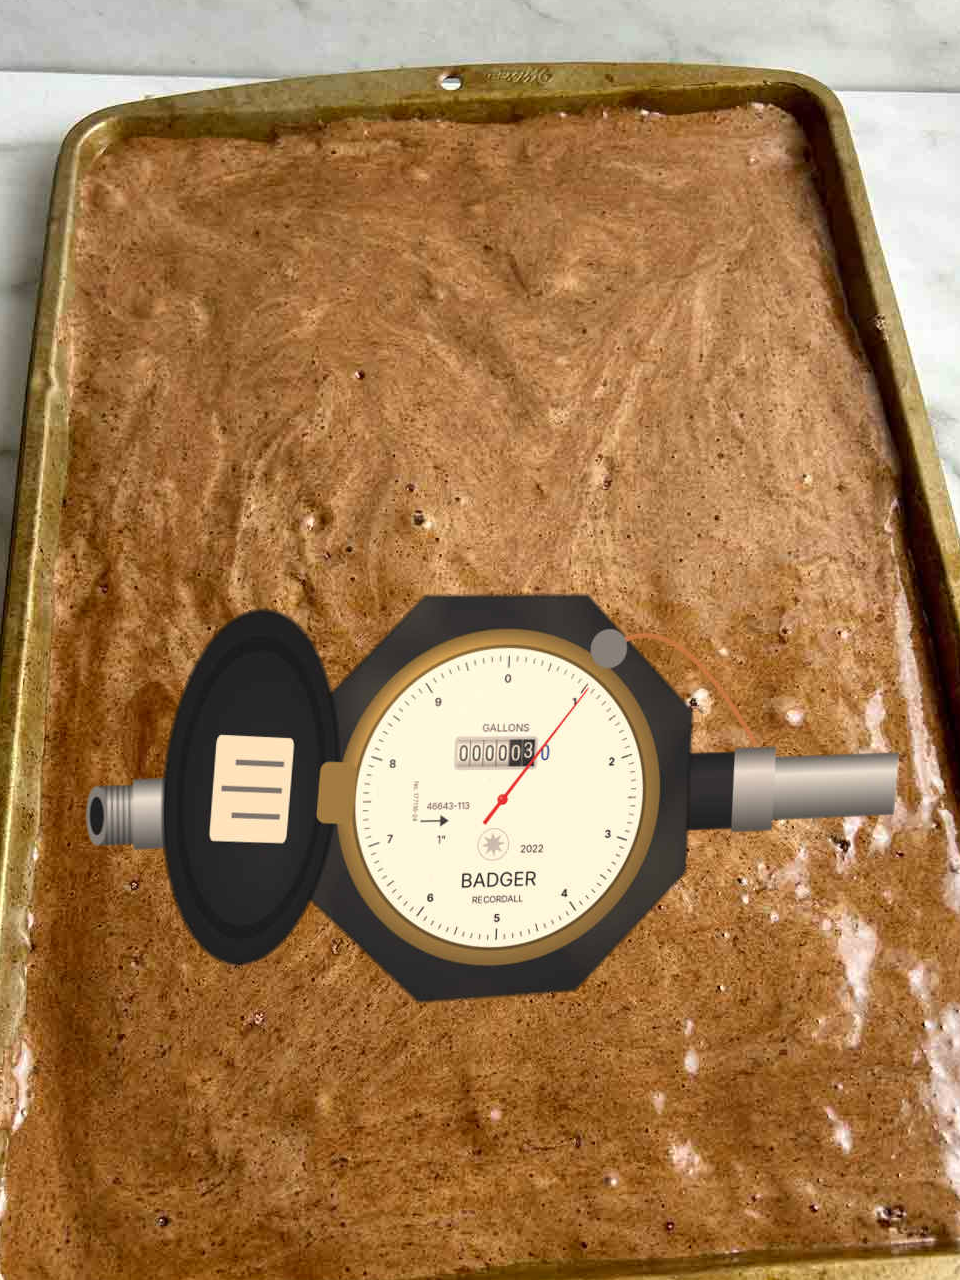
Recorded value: 31.0 gal
